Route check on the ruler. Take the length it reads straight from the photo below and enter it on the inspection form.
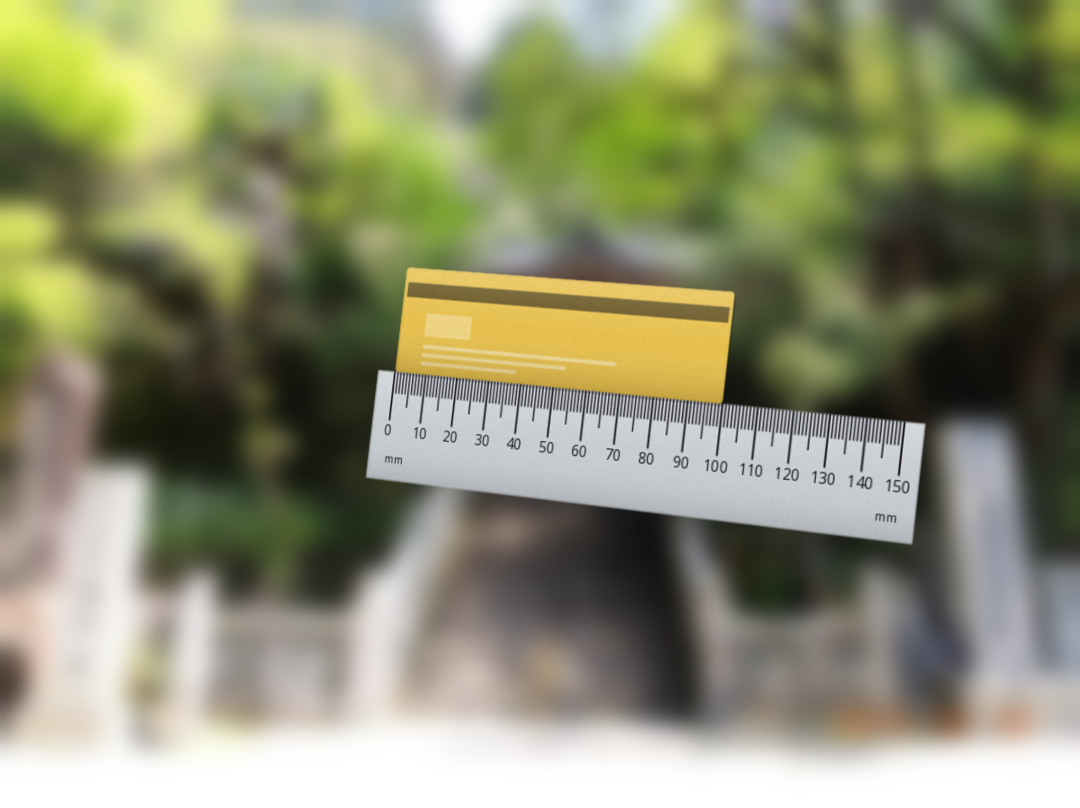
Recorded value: 100 mm
